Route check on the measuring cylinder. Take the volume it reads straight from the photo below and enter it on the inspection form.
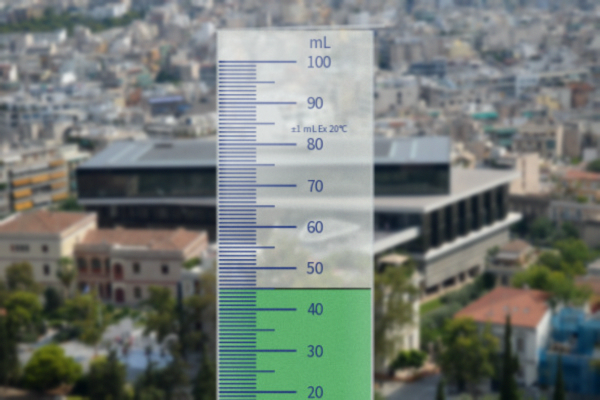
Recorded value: 45 mL
